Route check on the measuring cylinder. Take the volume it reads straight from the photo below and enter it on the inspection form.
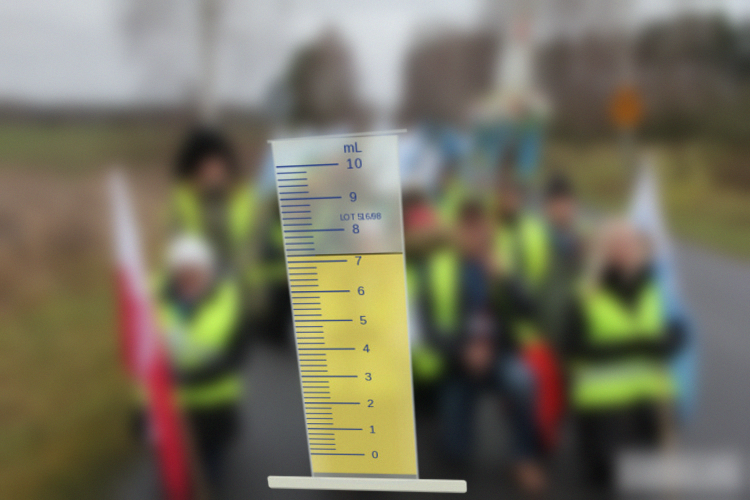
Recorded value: 7.2 mL
